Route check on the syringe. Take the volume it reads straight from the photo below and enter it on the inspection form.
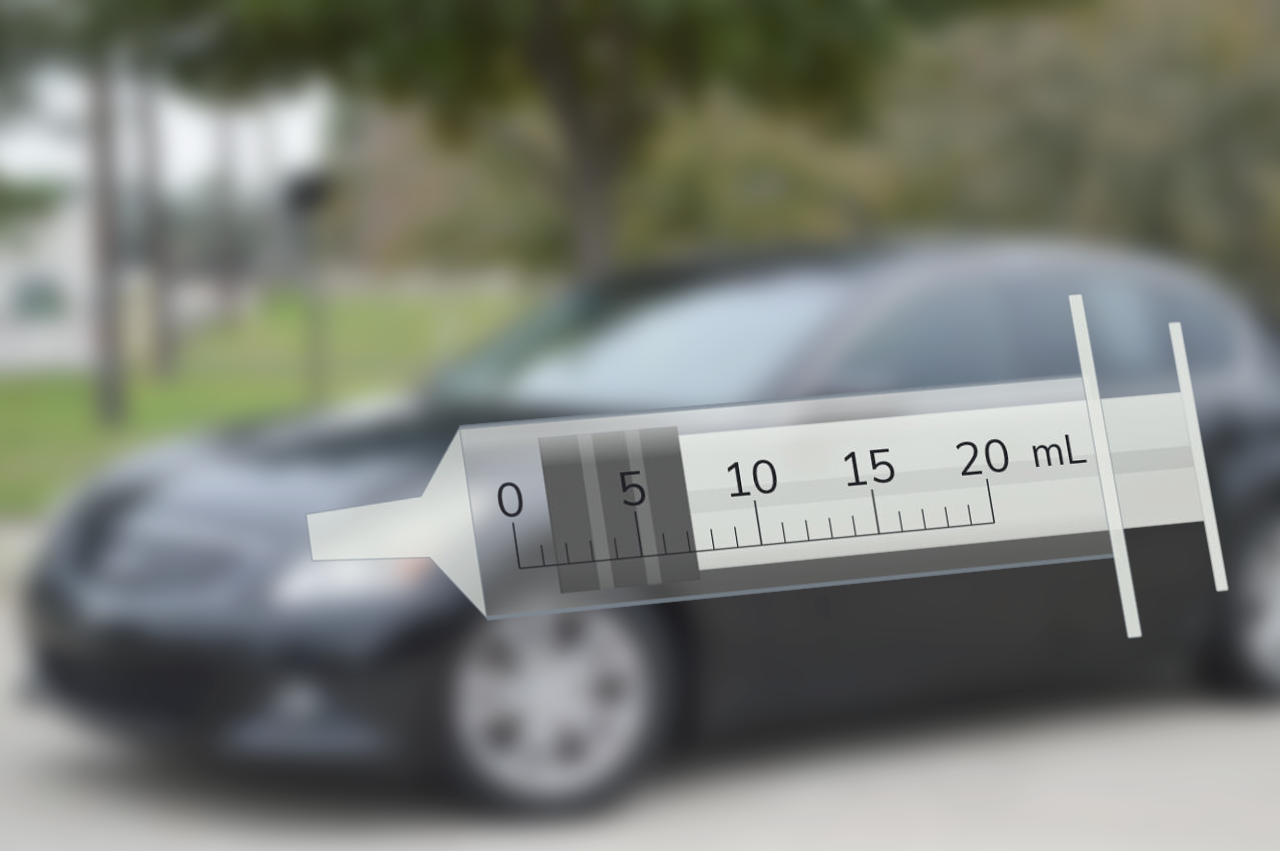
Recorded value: 1.5 mL
